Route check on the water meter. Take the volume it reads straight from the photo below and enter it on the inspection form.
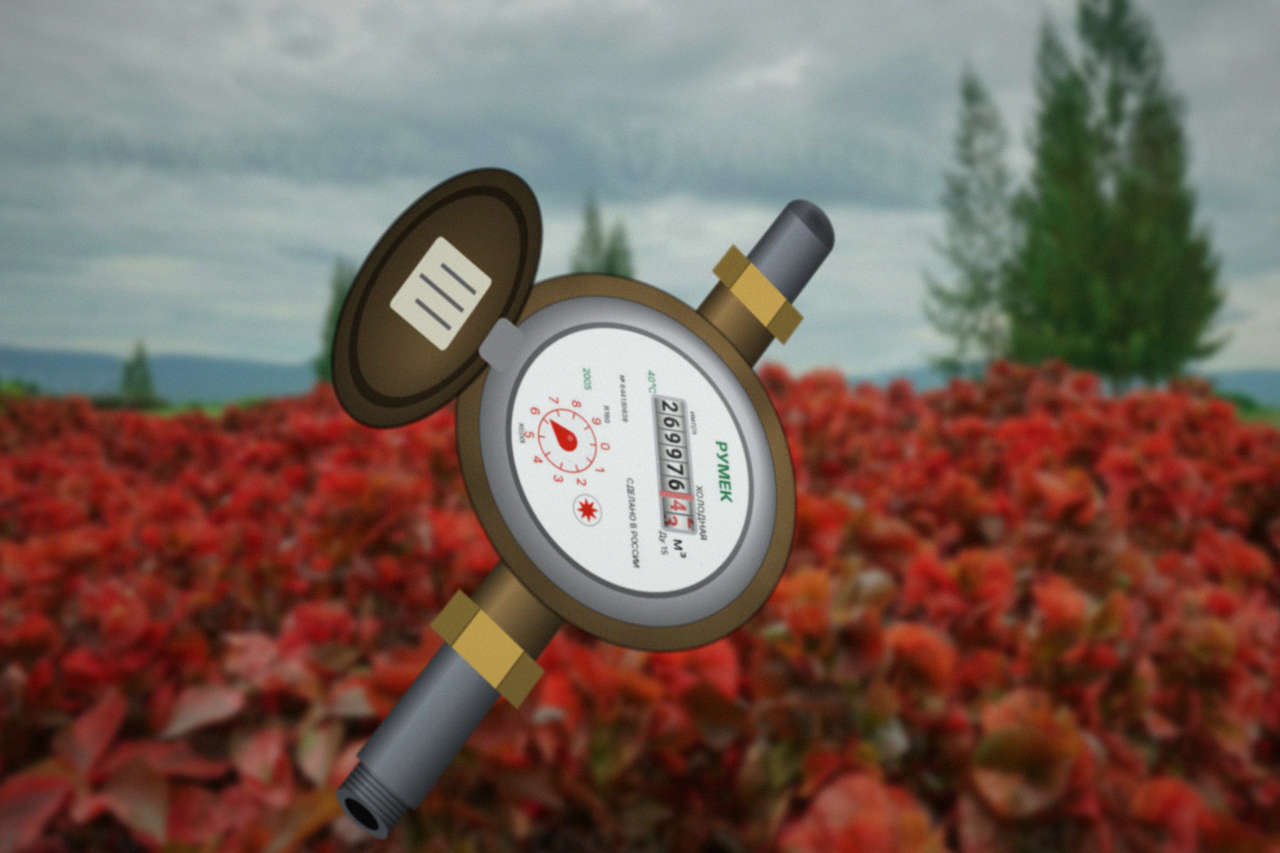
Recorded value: 269976.426 m³
